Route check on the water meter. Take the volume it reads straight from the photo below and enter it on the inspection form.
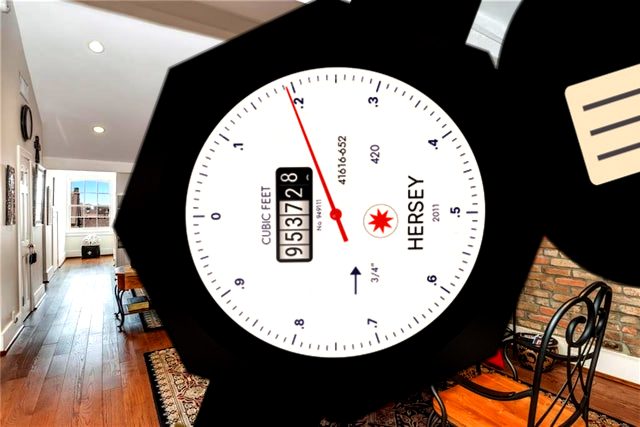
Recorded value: 953728.19 ft³
